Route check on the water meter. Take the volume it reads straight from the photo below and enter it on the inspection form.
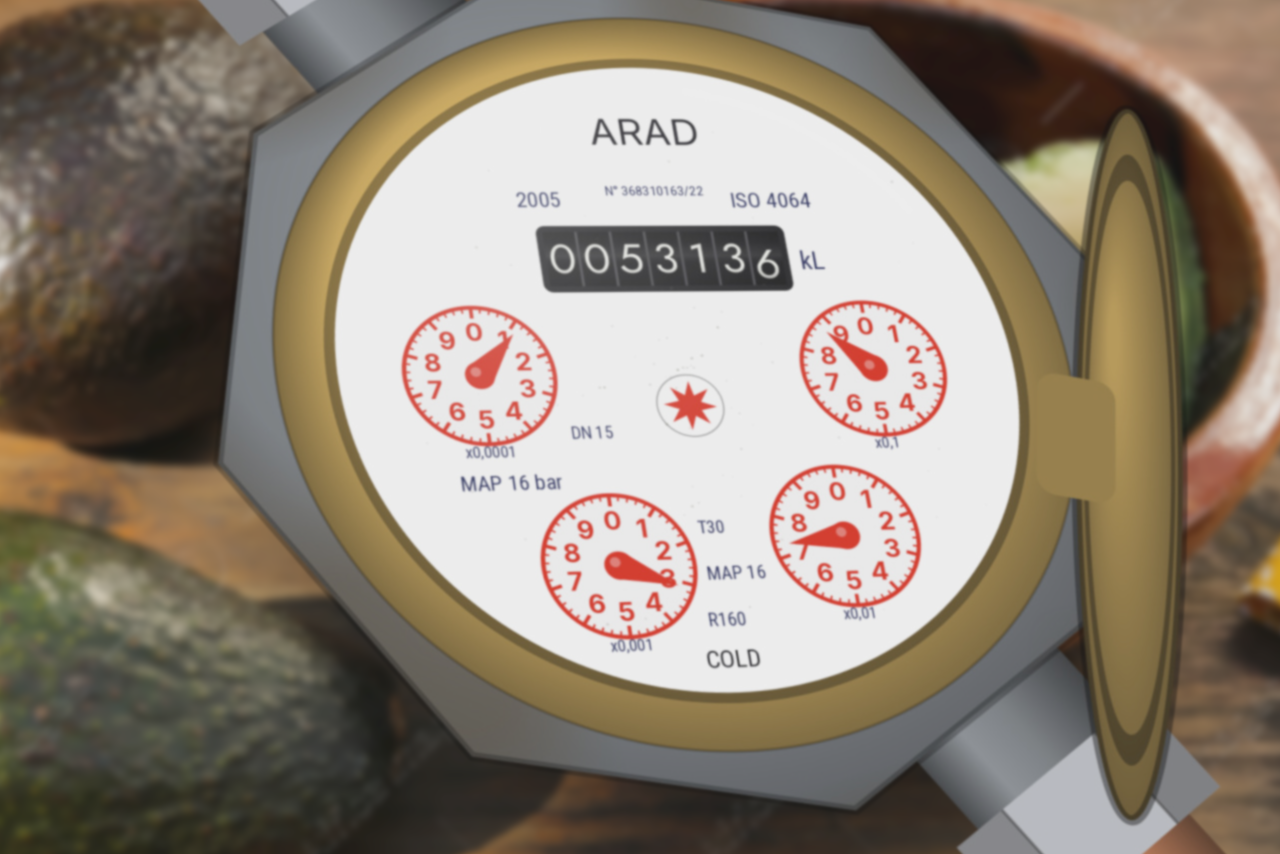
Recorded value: 53135.8731 kL
